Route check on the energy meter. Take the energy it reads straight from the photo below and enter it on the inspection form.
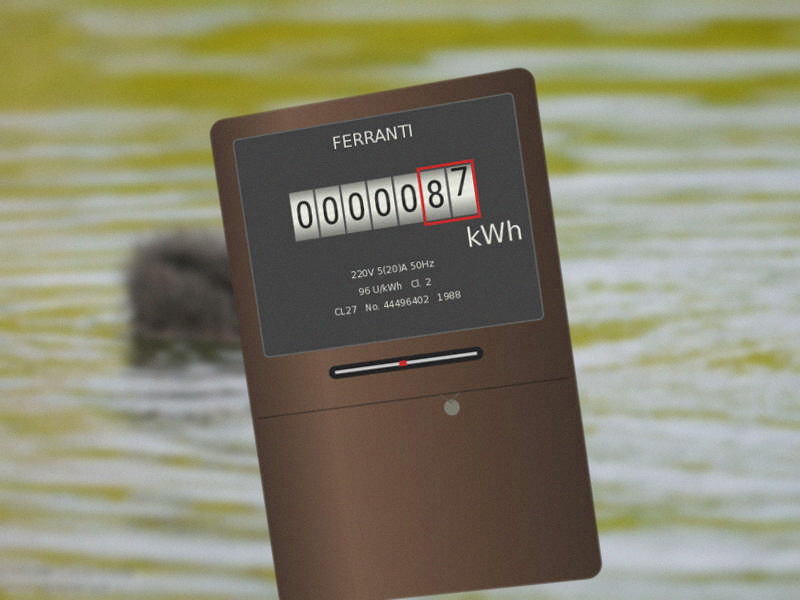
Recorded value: 0.87 kWh
